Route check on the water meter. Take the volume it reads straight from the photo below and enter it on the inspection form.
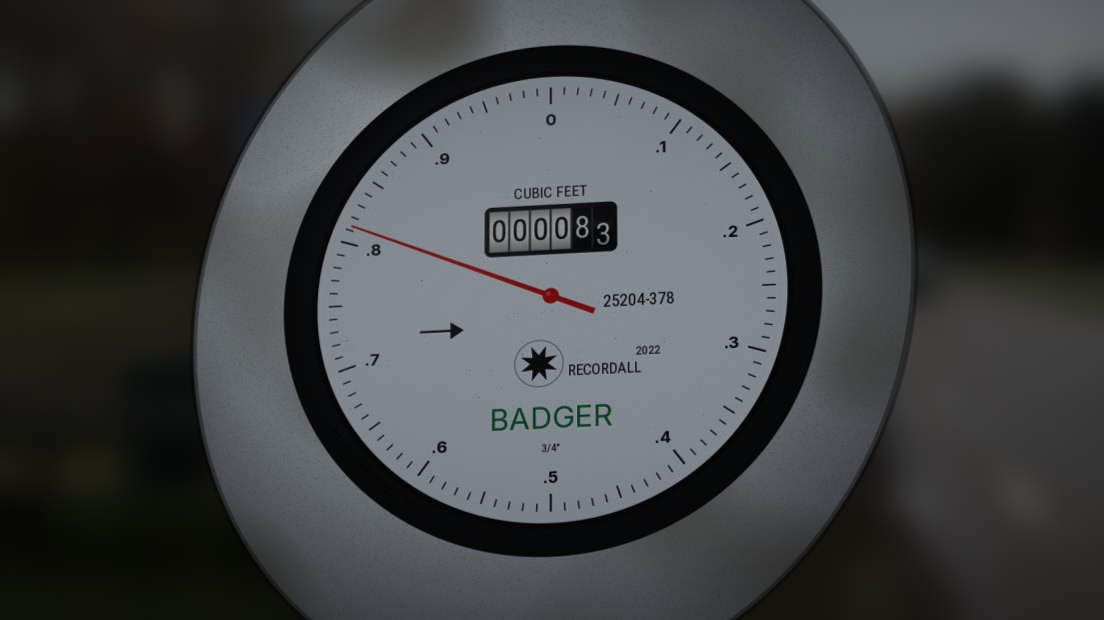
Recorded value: 82.81 ft³
